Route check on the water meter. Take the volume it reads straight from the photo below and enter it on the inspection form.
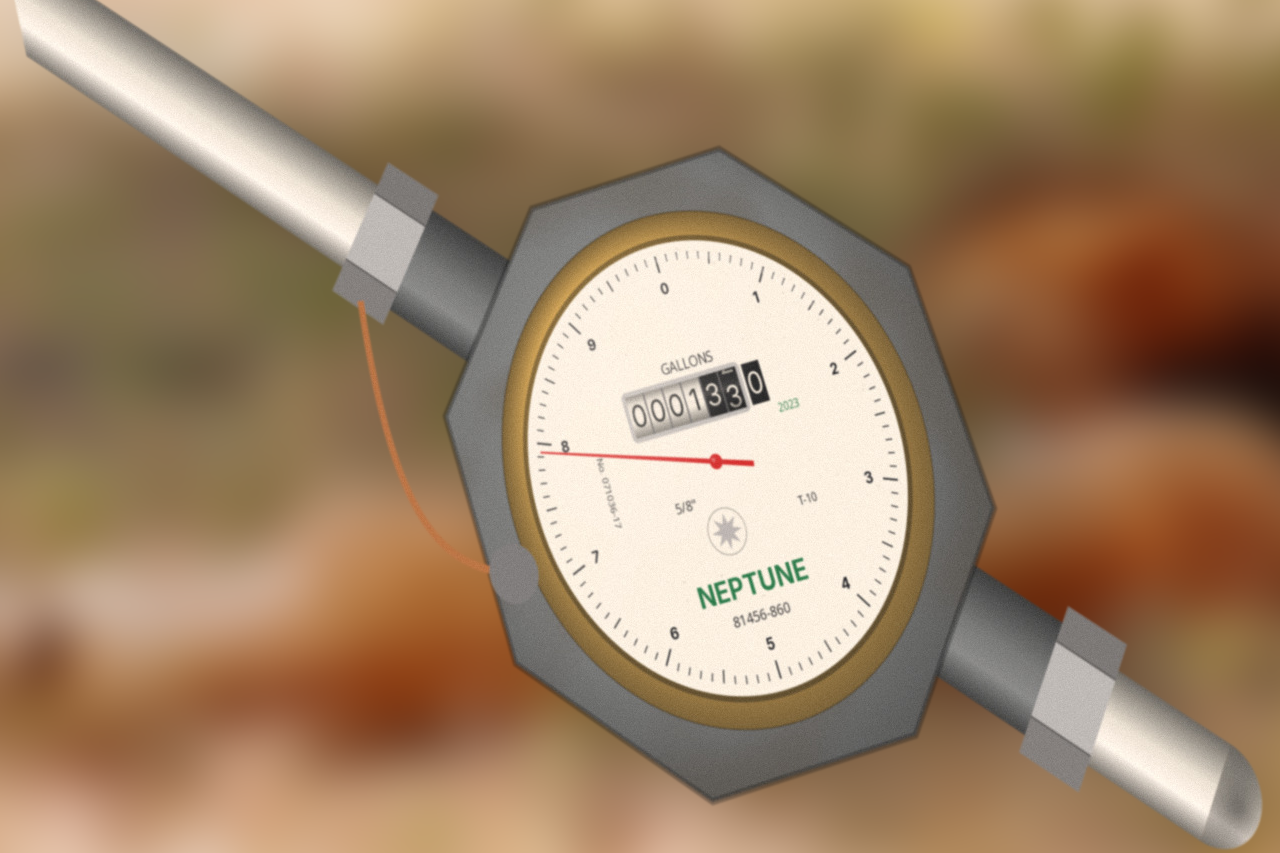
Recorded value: 1327.9 gal
